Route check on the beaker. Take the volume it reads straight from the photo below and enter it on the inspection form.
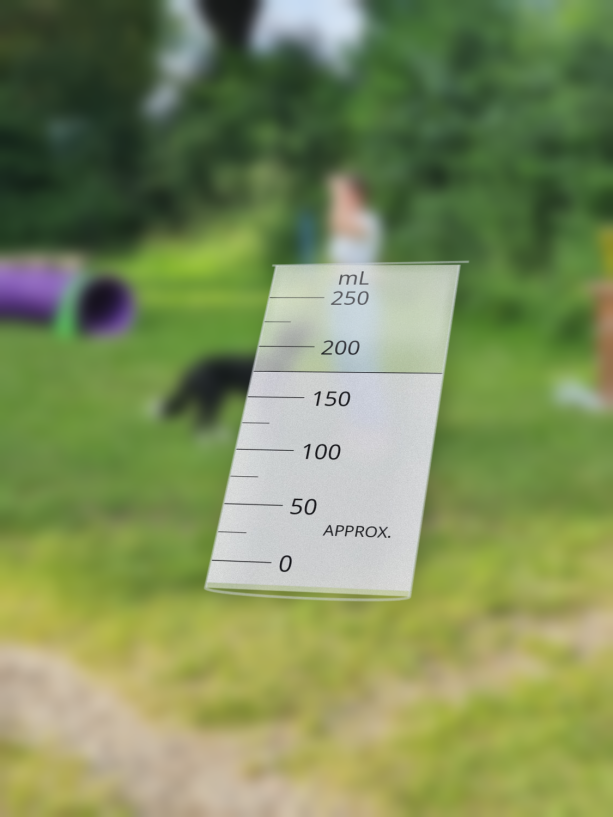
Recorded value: 175 mL
